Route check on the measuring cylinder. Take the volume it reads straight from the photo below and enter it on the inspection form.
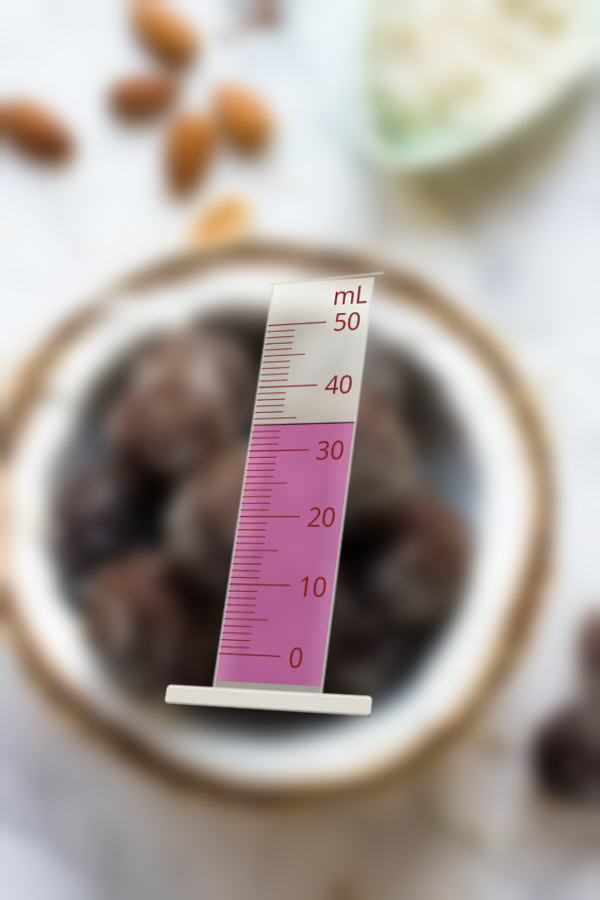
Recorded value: 34 mL
